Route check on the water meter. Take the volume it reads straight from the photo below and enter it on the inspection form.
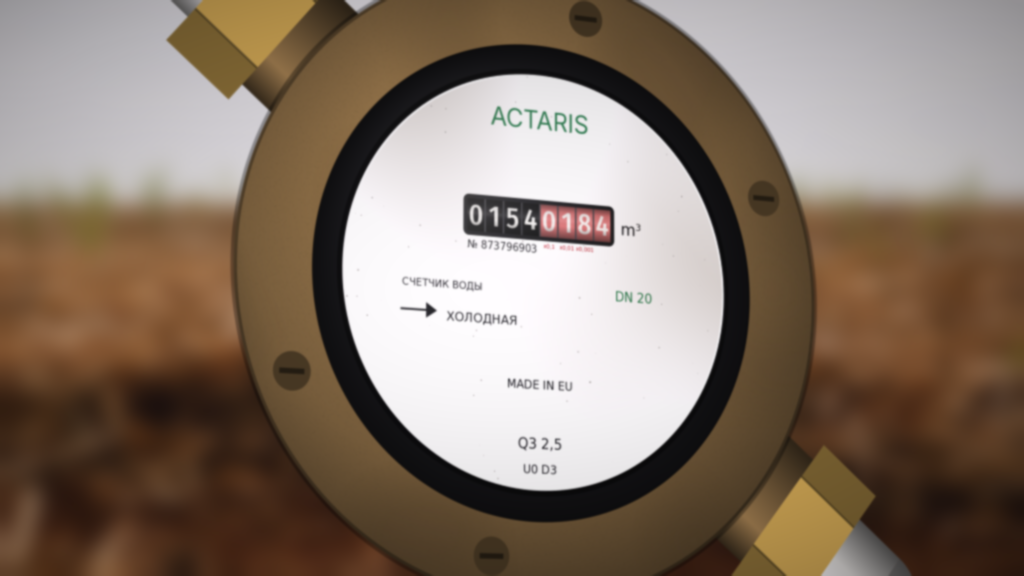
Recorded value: 154.0184 m³
